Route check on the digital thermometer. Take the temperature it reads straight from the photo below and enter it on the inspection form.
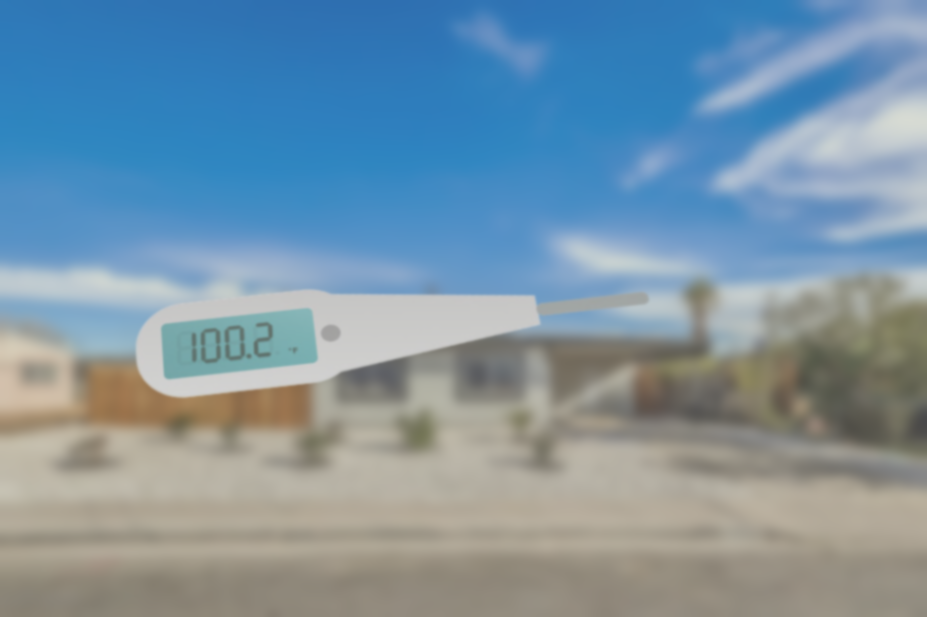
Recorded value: 100.2 °F
